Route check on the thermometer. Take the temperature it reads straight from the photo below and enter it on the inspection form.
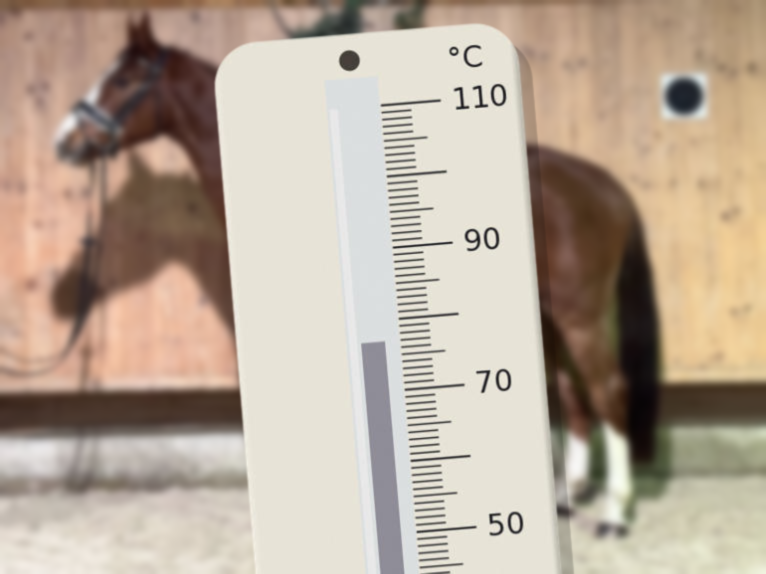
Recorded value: 77 °C
